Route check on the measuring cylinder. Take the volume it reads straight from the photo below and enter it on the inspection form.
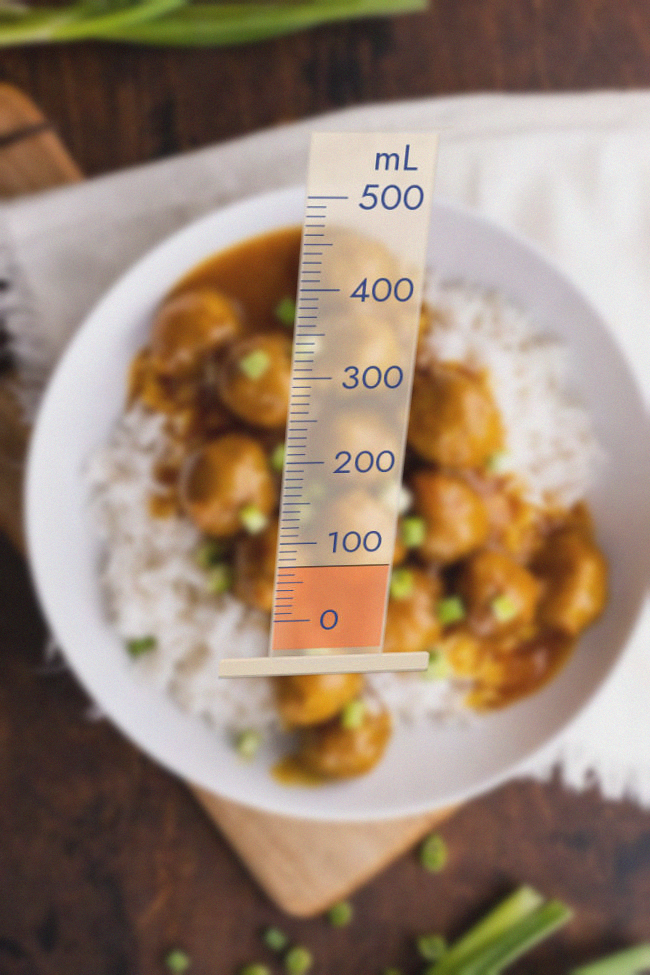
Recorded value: 70 mL
